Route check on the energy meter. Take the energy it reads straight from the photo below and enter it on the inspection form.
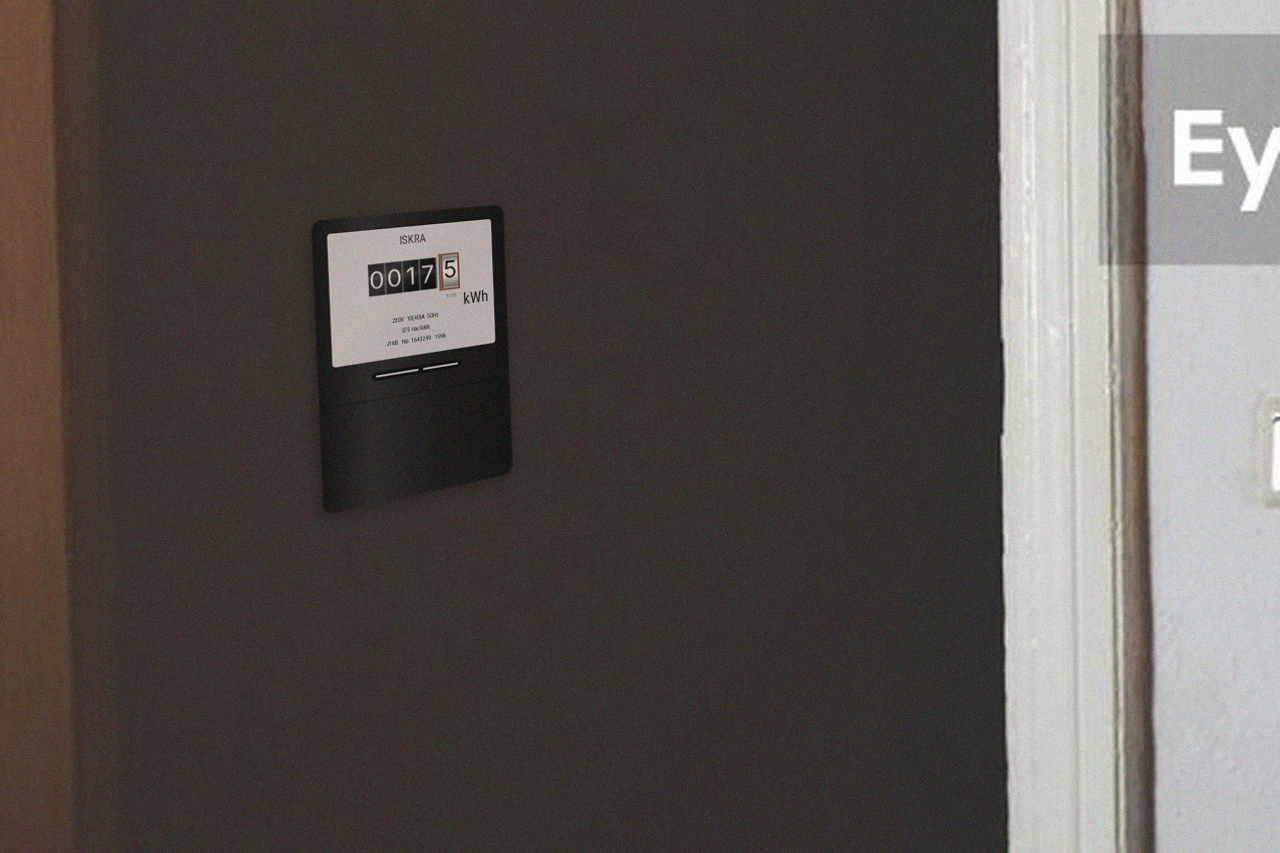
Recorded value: 17.5 kWh
